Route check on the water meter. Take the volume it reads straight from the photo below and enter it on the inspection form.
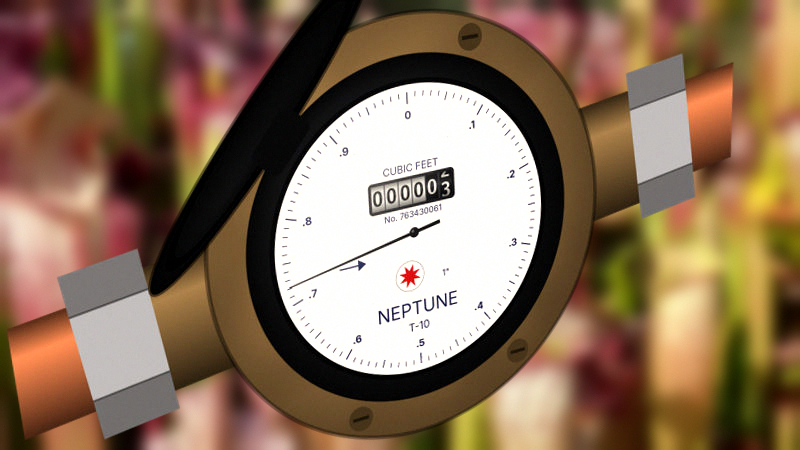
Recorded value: 2.72 ft³
